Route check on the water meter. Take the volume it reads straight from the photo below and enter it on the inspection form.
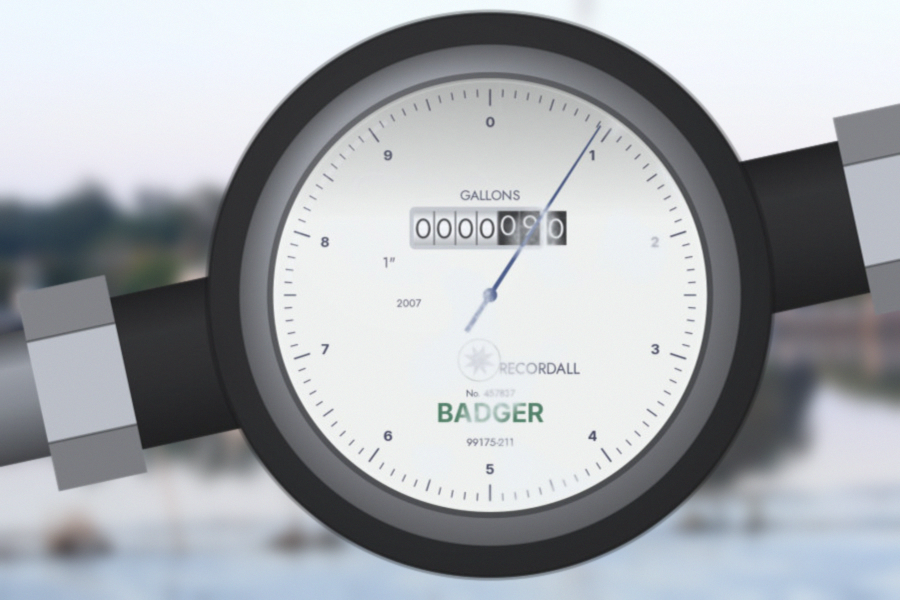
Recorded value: 90.9 gal
